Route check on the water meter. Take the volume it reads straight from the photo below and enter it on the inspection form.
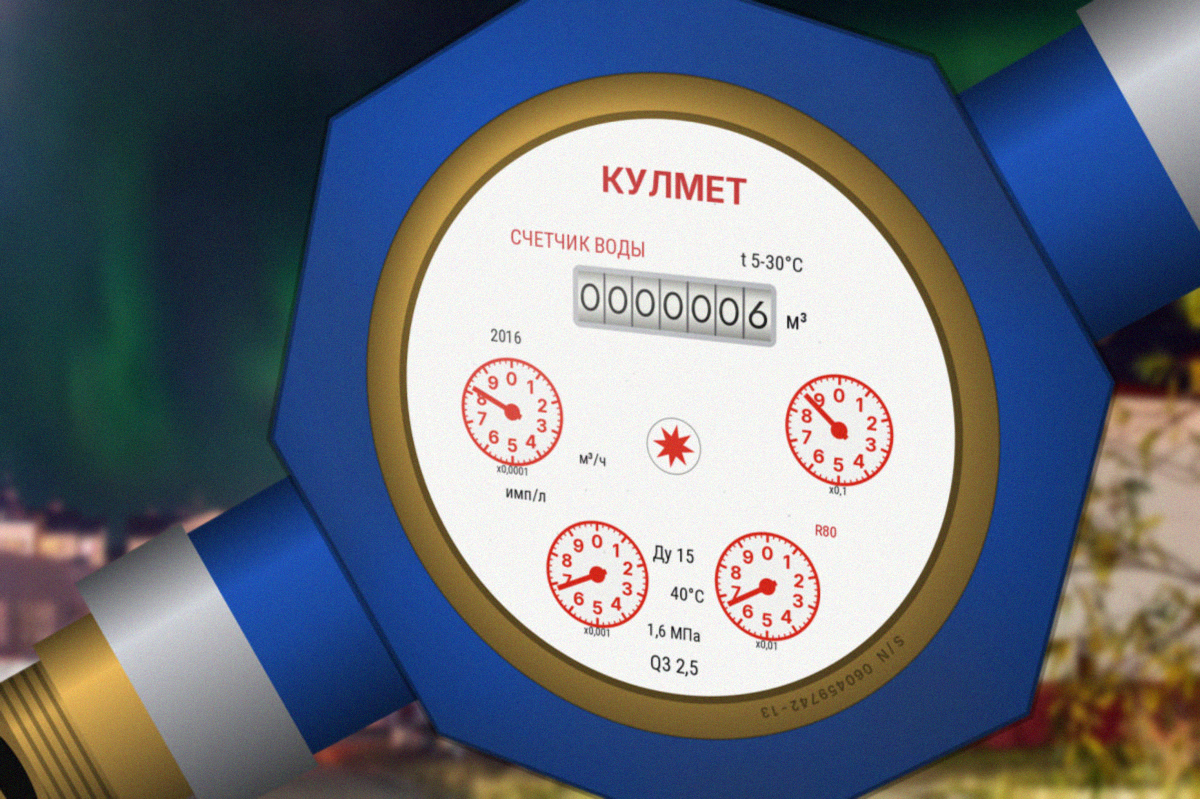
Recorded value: 6.8668 m³
